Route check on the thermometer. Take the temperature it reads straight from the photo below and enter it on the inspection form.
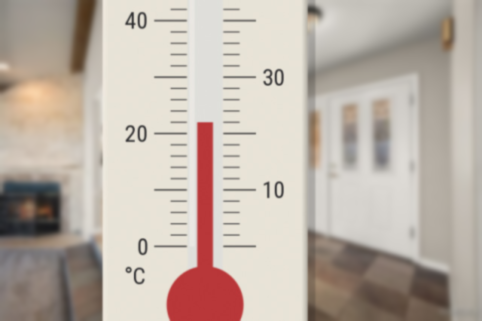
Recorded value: 22 °C
